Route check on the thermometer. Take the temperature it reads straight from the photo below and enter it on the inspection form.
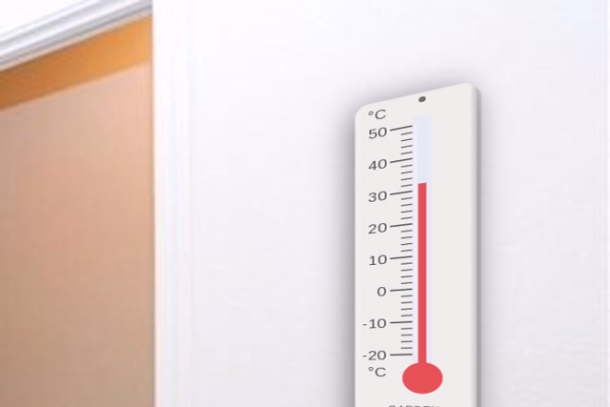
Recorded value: 32 °C
